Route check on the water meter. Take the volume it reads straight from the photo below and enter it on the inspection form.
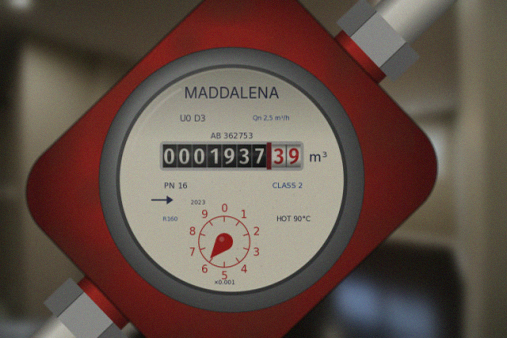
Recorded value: 1937.396 m³
